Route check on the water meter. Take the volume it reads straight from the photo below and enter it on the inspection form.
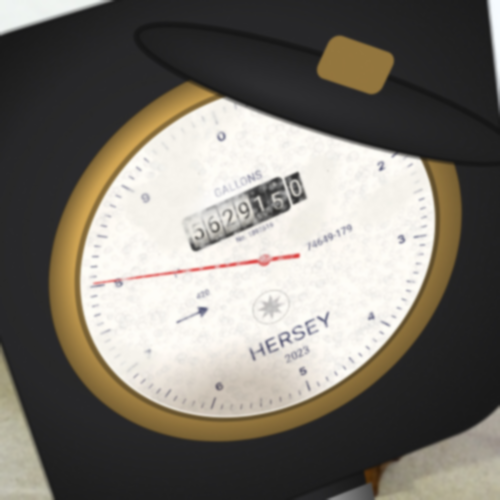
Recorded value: 5629148.0 gal
